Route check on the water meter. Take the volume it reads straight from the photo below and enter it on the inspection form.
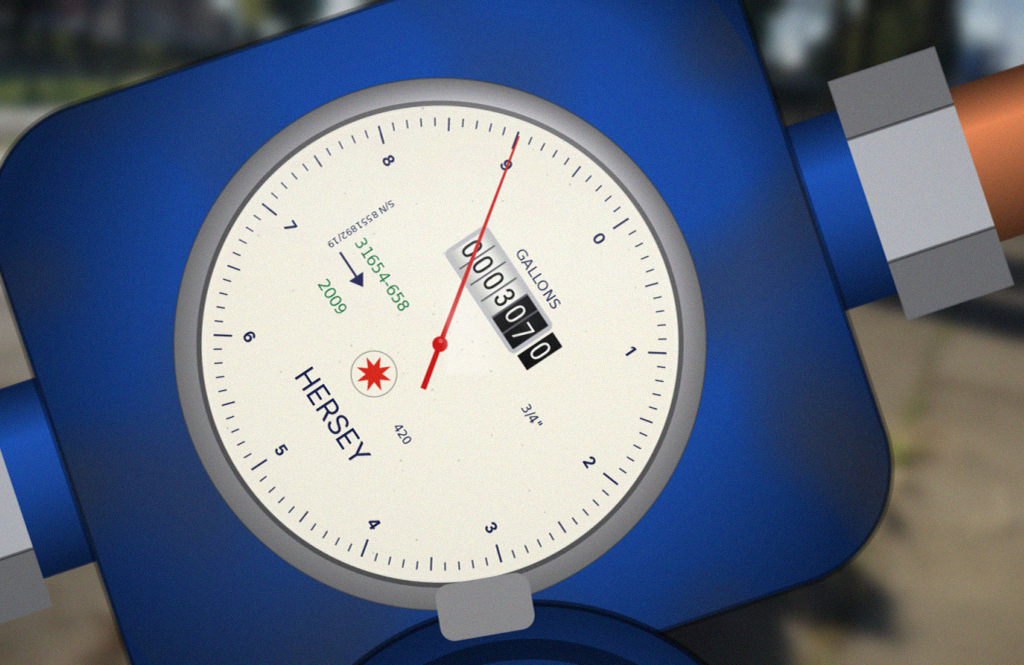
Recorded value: 3069.0 gal
